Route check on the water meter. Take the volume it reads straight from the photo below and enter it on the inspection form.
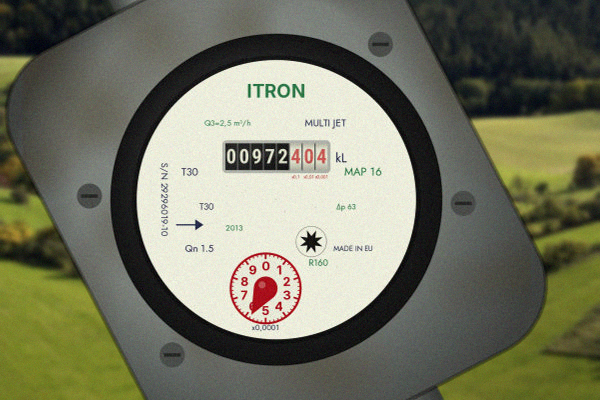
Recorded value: 972.4045 kL
